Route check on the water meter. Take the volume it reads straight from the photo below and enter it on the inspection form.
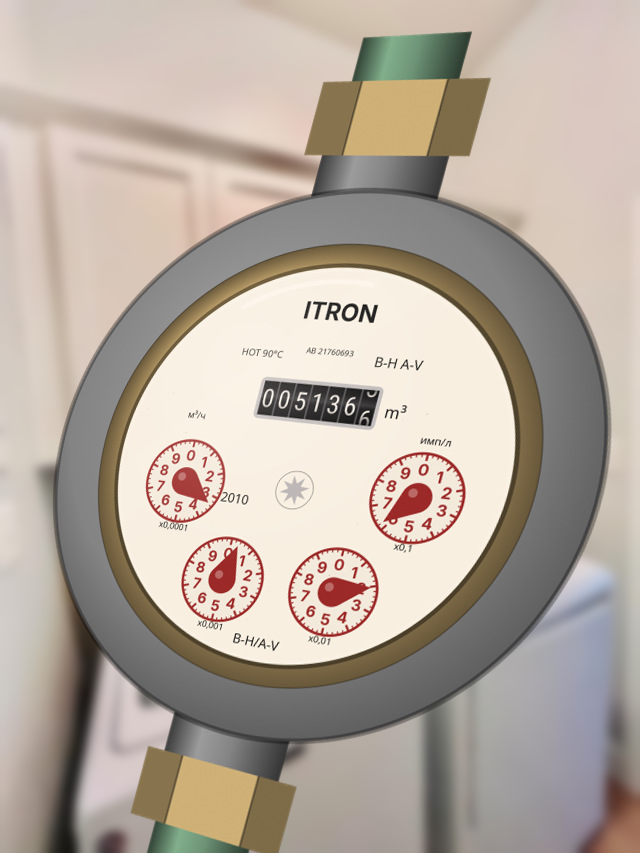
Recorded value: 51365.6203 m³
